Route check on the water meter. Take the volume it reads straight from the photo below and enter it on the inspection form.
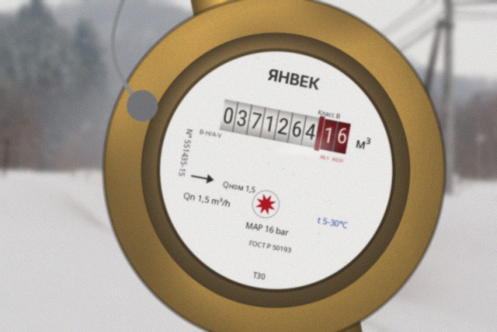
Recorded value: 371264.16 m³
